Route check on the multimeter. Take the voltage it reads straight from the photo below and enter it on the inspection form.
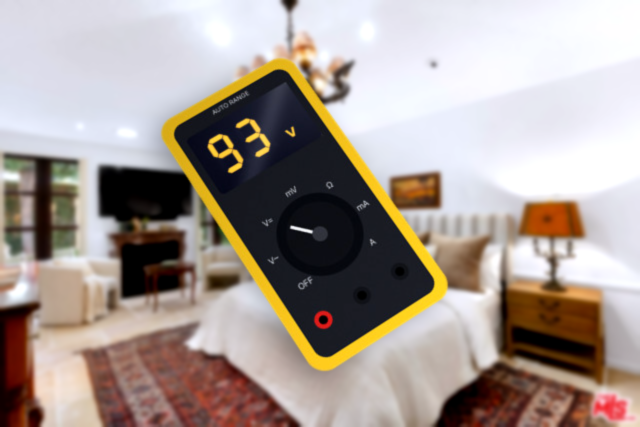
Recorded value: 93 V
